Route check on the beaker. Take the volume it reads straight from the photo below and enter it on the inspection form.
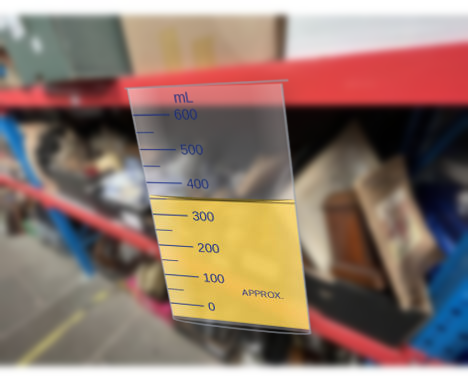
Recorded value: 350 mL
